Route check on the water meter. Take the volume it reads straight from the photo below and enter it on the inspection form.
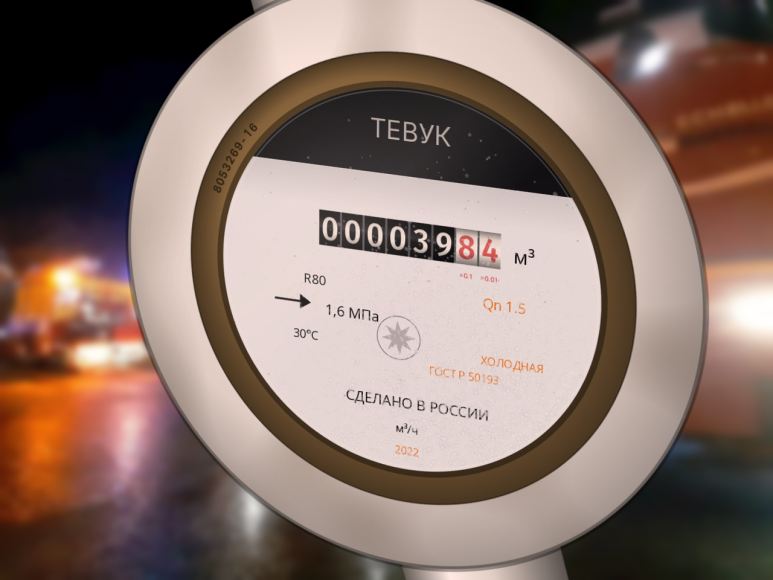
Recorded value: 39.84 m³
